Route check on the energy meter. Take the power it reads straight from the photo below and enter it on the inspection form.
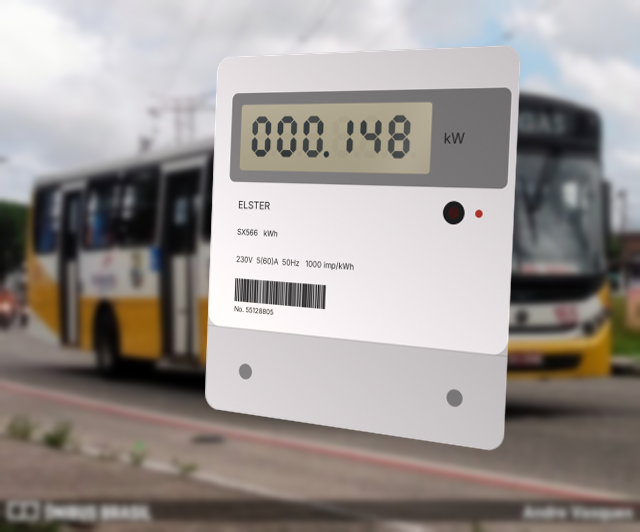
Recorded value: 0.148 kW
